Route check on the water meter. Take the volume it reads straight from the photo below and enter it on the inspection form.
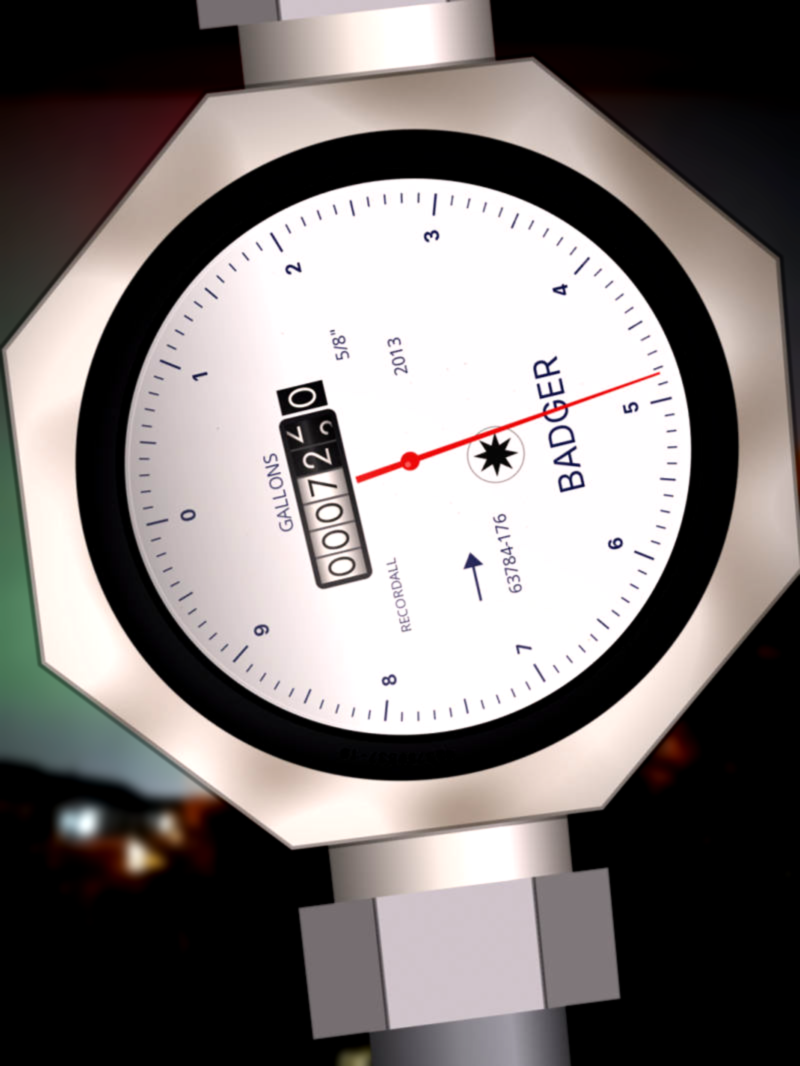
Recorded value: 7224.8 gal
